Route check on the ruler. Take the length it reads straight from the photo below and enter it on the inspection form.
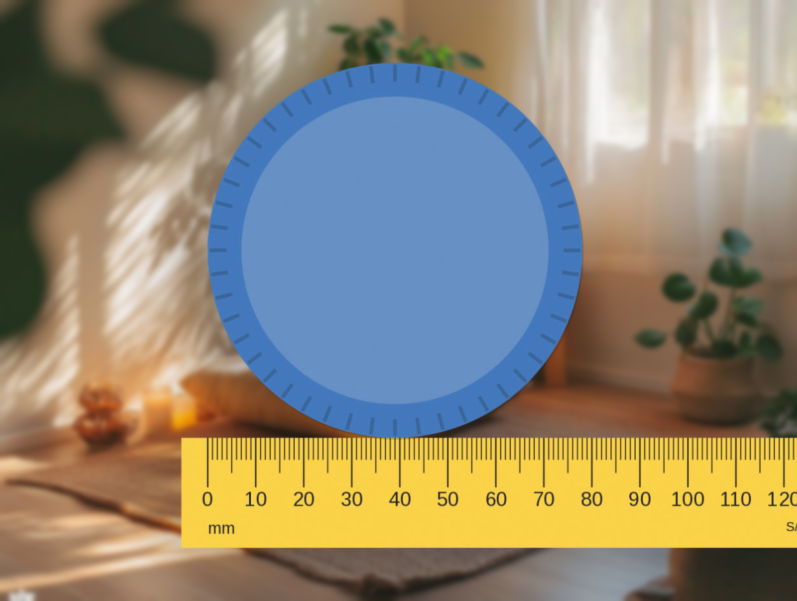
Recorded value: 78 mm
